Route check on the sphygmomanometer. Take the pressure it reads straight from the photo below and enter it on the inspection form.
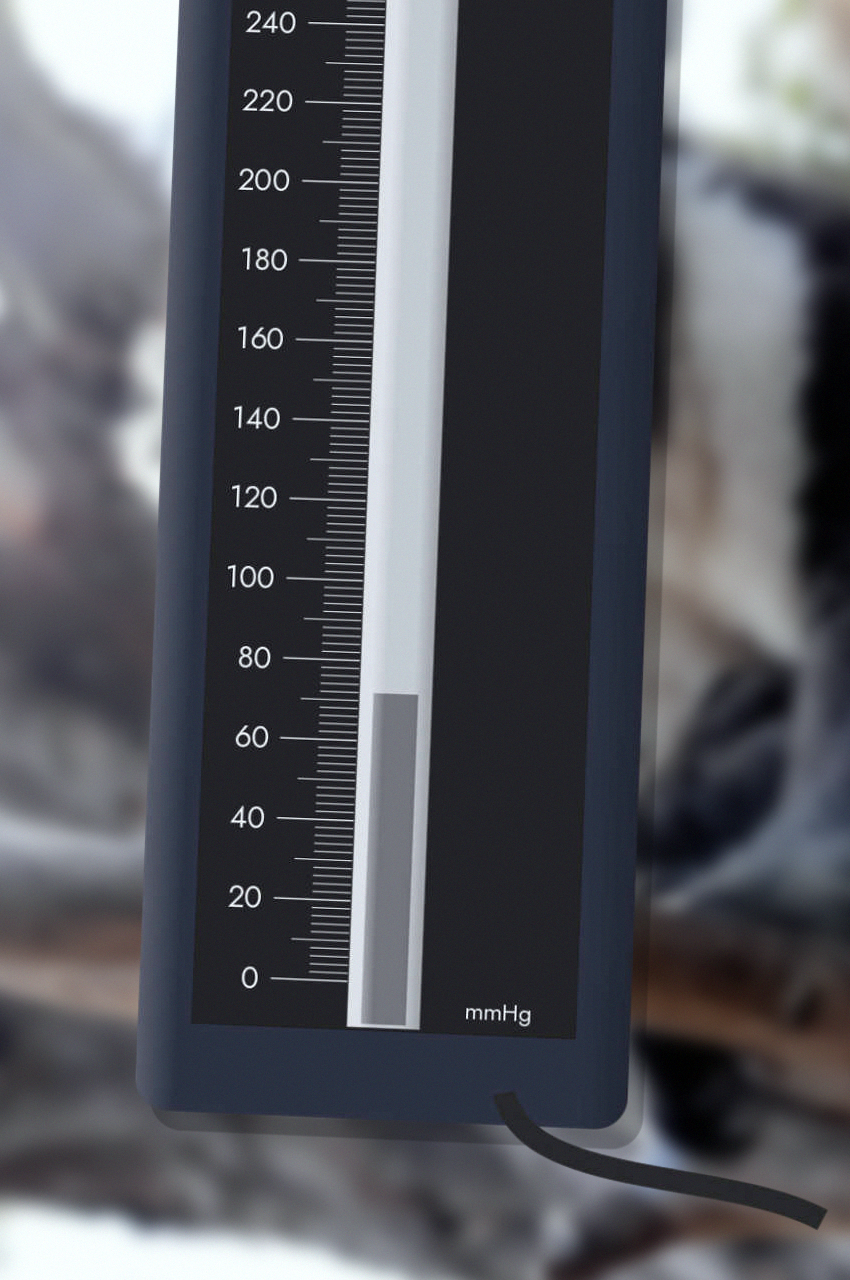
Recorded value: 72 mmHg
